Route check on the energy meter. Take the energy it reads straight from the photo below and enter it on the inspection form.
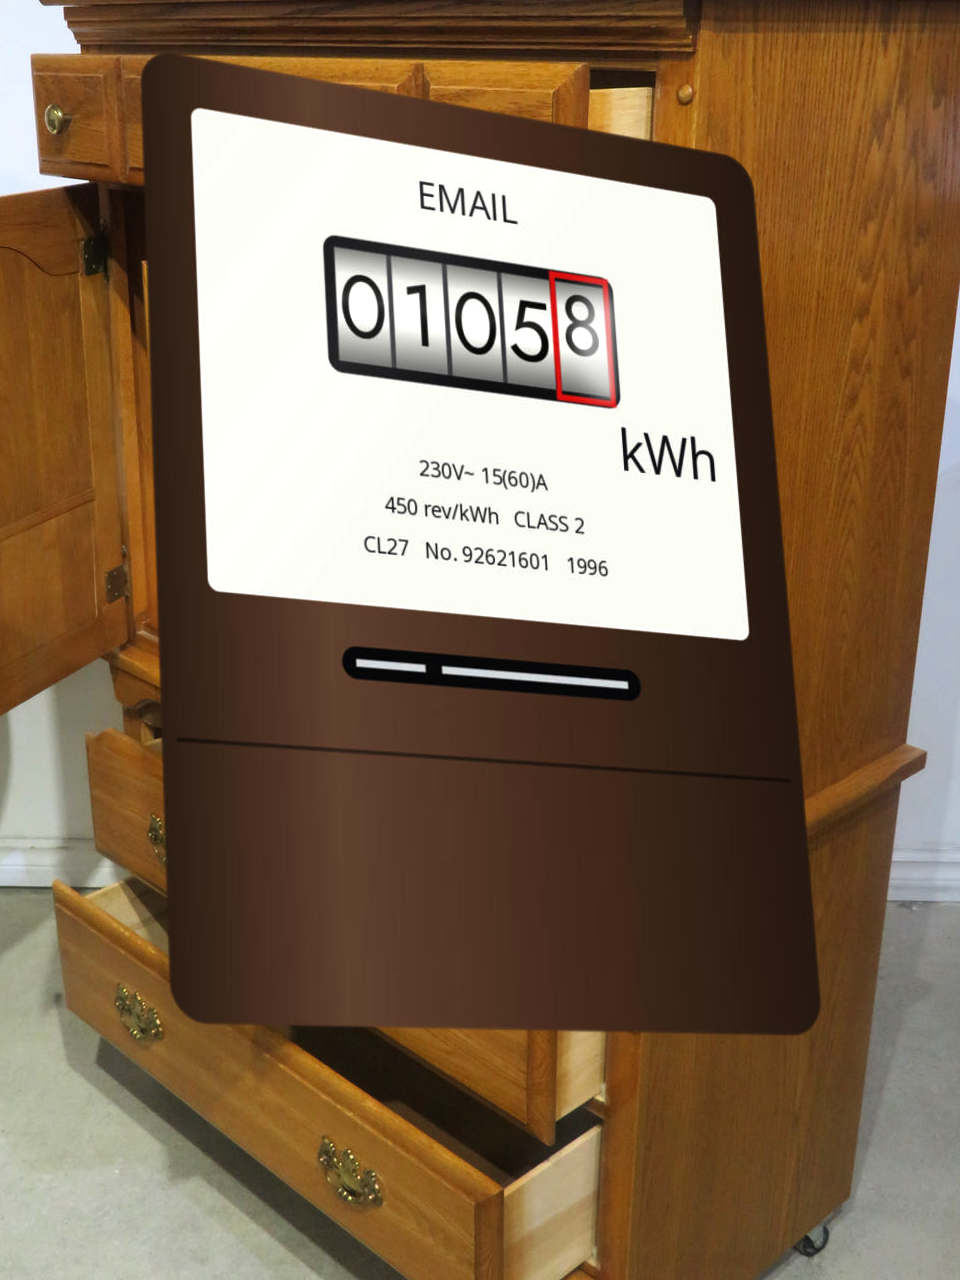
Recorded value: 105.8 kWh
